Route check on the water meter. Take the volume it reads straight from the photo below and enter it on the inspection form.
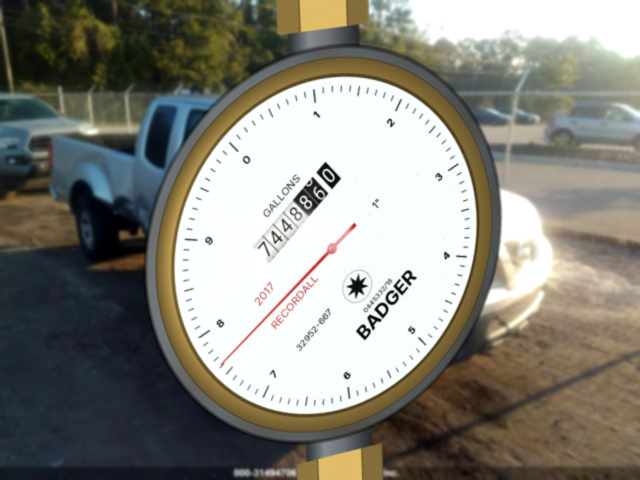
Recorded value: 7448857.6 gal
